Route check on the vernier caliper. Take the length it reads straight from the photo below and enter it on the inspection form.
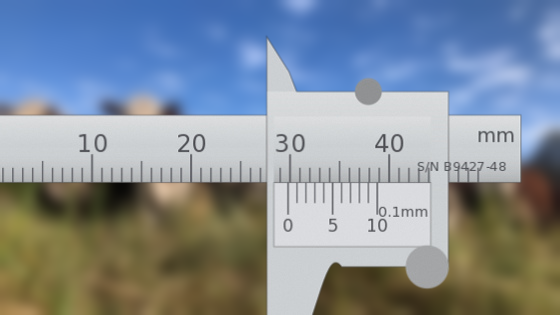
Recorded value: 29.8 mm
